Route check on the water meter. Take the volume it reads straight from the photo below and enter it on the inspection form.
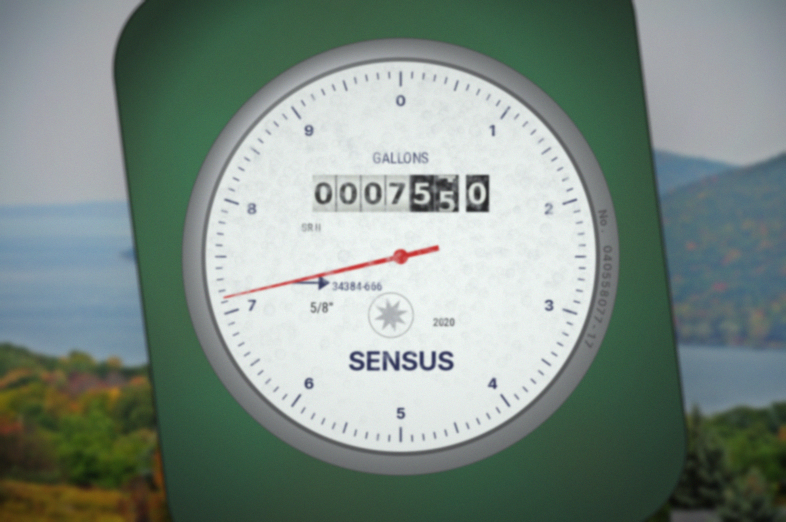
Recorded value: 7547.1 gal
